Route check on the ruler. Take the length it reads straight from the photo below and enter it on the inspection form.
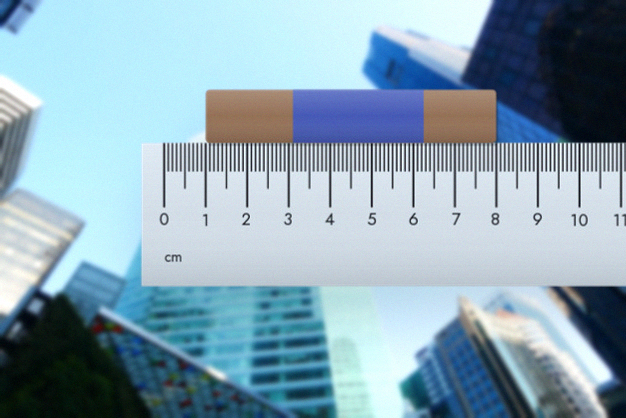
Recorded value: 7 cm
